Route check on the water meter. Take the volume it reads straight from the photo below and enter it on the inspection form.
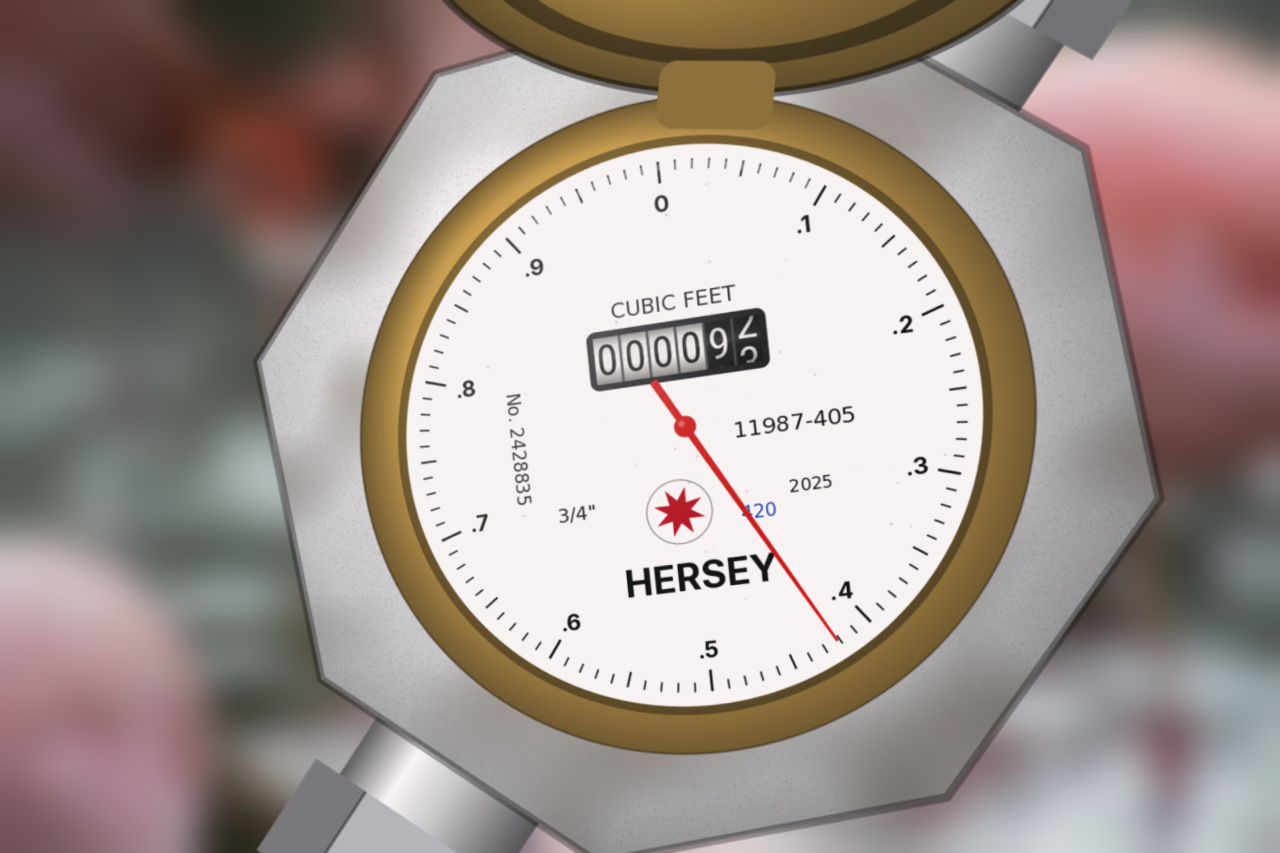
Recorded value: 92.42 ft³
